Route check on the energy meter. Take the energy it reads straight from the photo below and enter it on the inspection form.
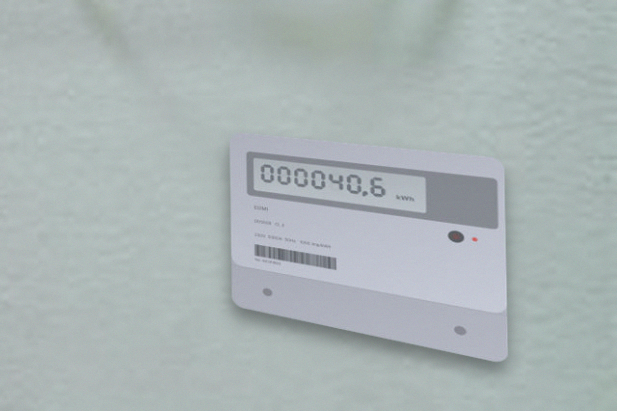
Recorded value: 40.6 kWh
